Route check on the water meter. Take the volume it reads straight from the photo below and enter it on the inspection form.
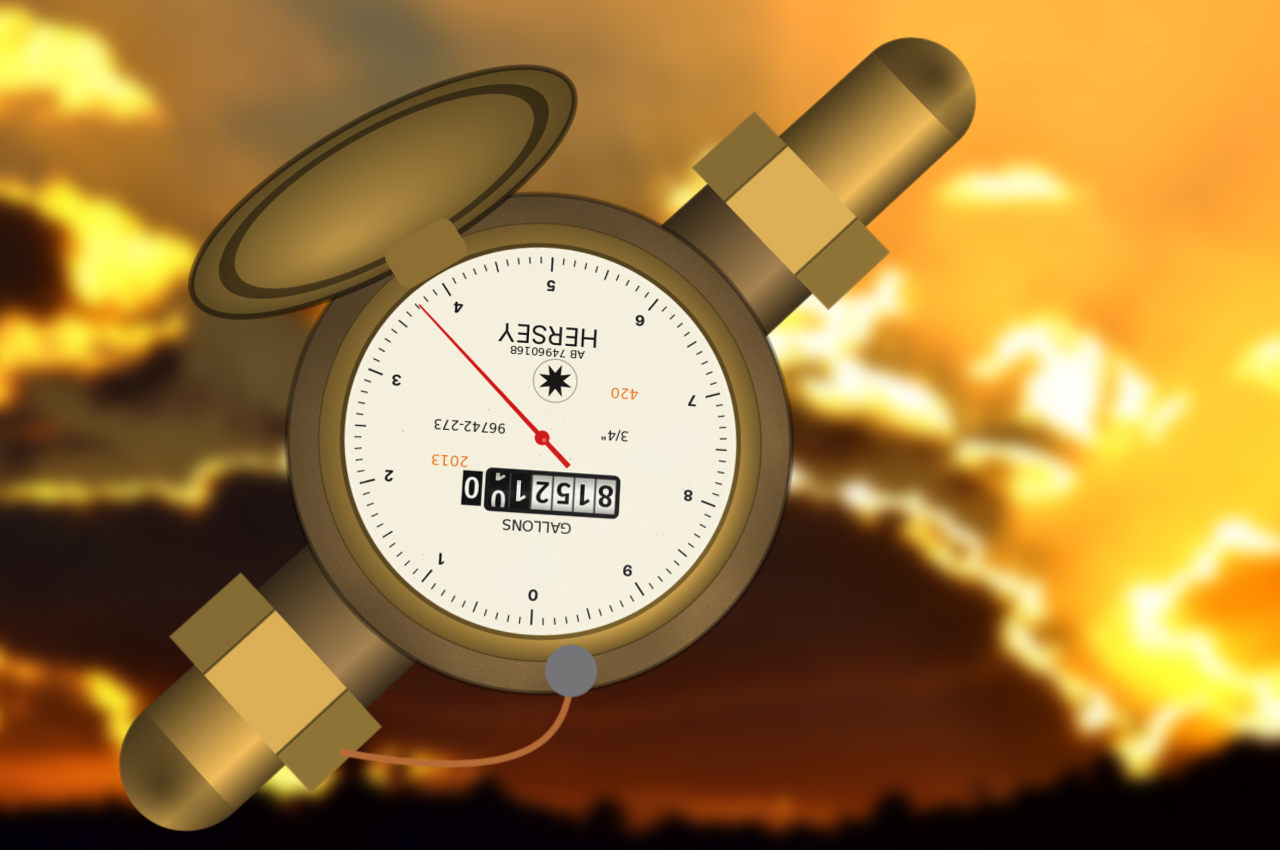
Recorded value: 8152103.7 gal
